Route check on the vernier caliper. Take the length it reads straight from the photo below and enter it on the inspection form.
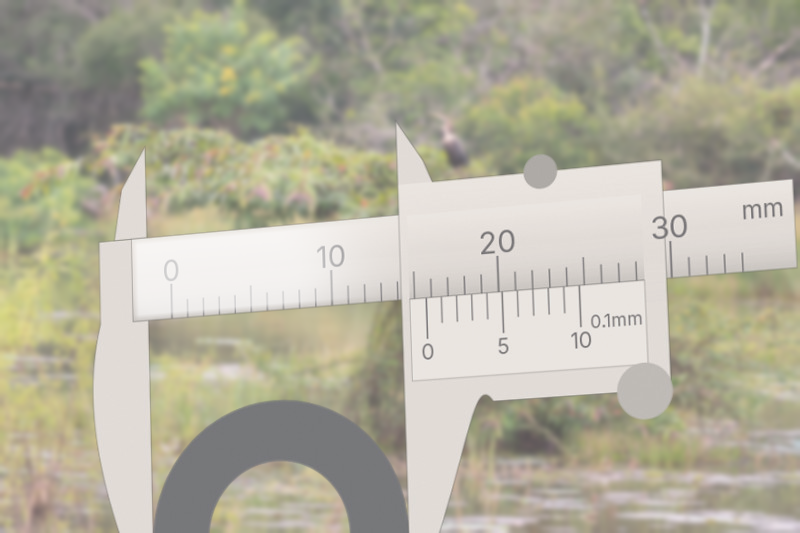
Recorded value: 15.7 mm
